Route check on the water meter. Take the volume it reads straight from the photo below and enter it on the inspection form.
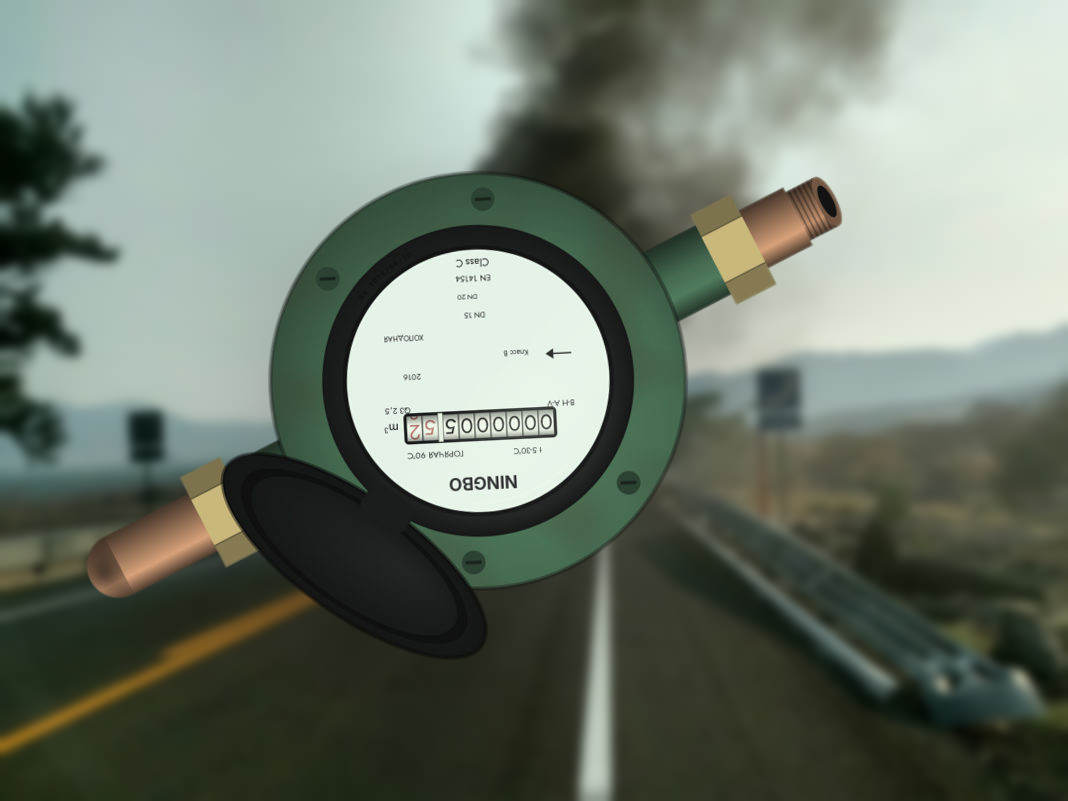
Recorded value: 5.52 m³
